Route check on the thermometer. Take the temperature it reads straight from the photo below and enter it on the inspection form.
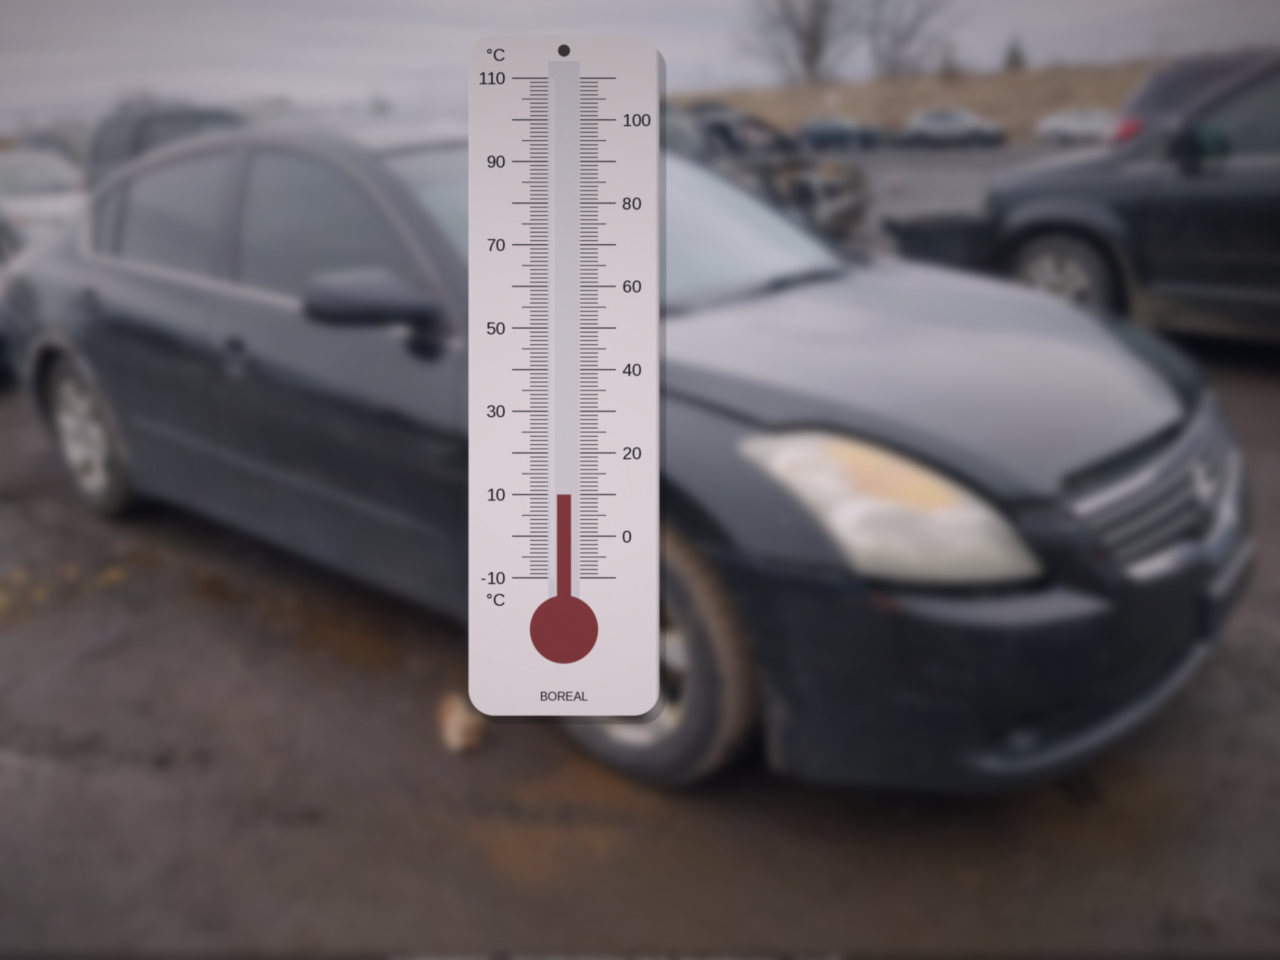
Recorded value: 10 °C
